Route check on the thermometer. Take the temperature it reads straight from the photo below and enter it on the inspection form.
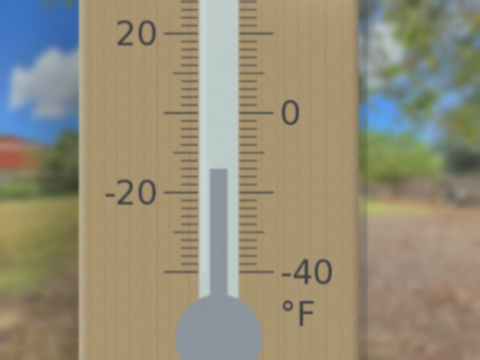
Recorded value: -14 °F
